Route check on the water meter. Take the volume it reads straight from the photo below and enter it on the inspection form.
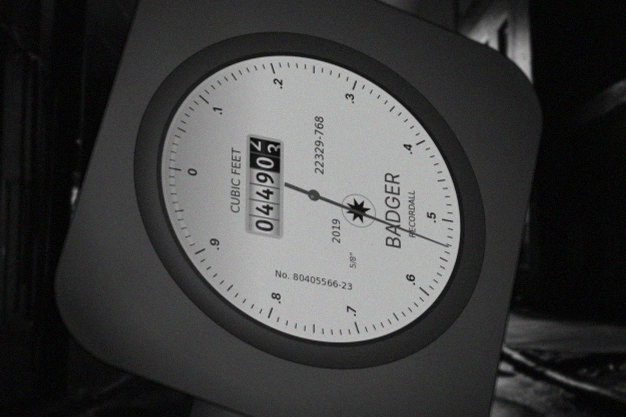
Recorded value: 44902.53 ft³
